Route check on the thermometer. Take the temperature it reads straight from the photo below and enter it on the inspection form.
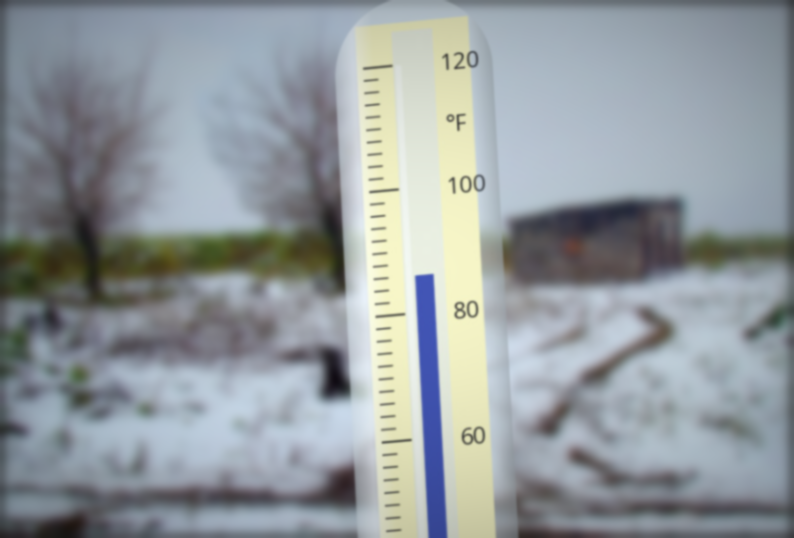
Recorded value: 86 °F
